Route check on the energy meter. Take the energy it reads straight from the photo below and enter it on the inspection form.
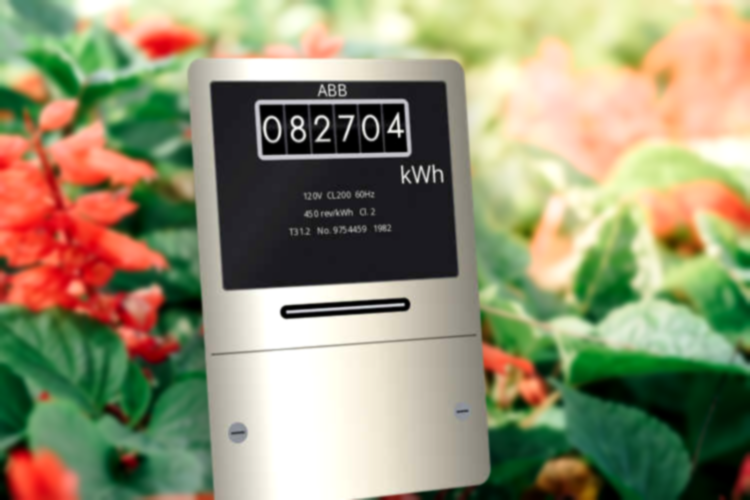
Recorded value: 82704 kWh
